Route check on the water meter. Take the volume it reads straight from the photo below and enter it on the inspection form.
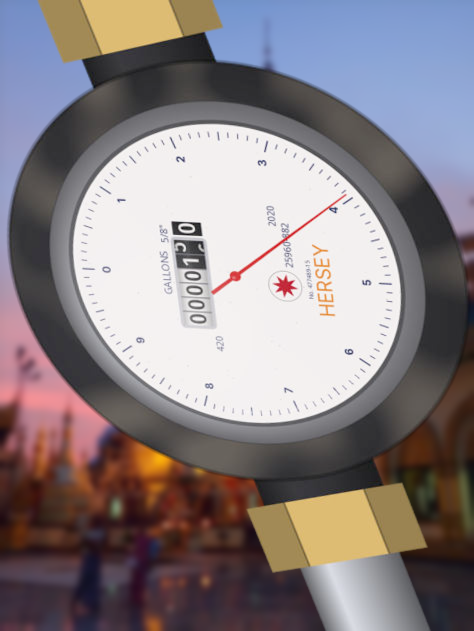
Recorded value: 153.9 gal
